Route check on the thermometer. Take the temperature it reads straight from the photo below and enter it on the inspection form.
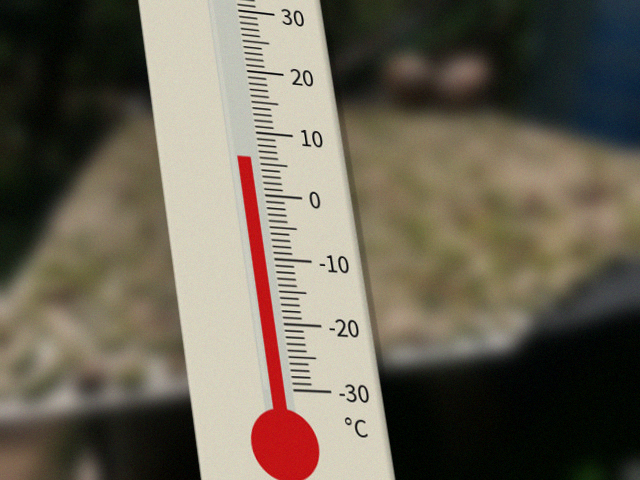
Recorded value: 6 °C
